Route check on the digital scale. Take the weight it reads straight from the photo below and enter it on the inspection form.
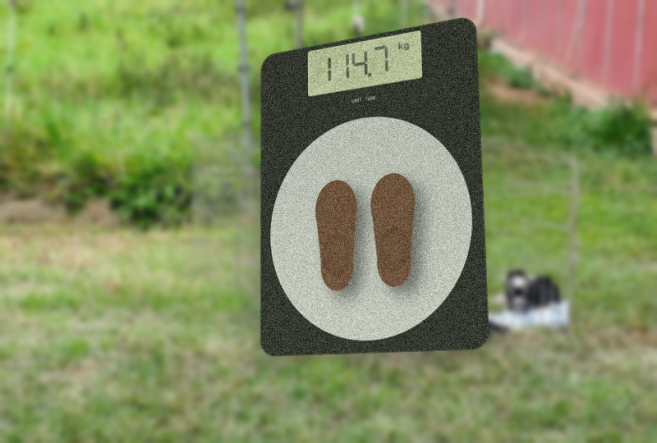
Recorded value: 114.7 kg
